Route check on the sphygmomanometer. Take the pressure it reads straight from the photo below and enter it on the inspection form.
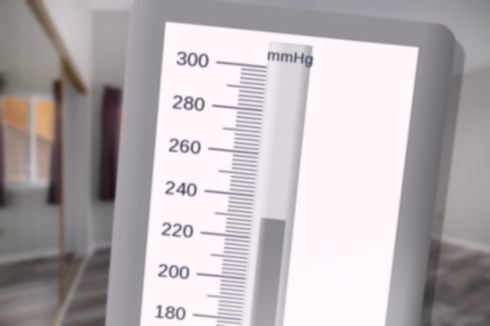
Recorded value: 230 mmHg
